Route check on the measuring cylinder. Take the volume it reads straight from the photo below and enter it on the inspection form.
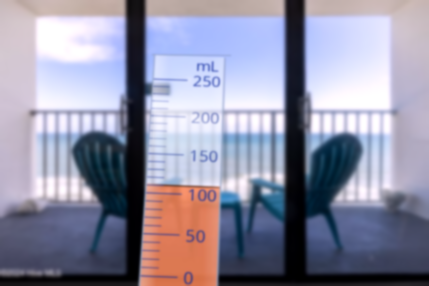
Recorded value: 110 mL
